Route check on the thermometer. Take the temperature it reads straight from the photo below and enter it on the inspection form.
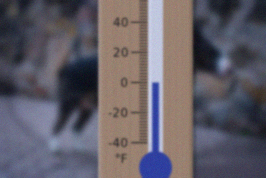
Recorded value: 0 °F
